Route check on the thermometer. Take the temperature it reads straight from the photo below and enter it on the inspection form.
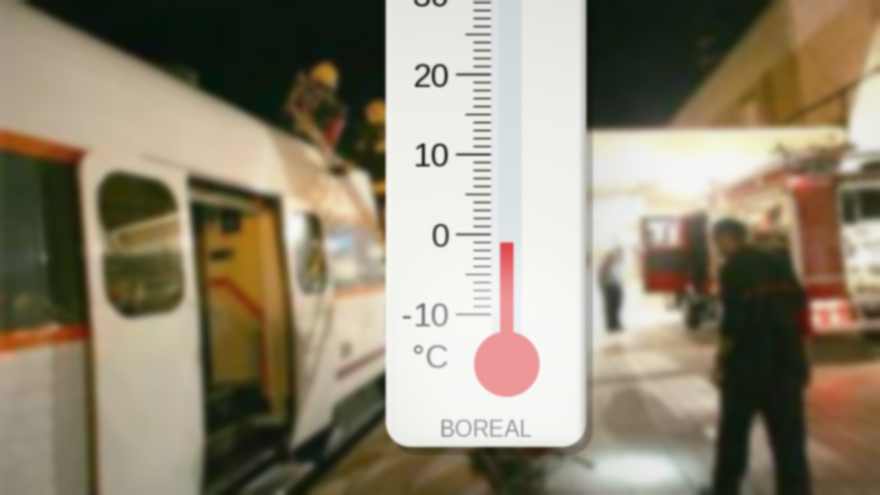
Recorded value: -1 °C
